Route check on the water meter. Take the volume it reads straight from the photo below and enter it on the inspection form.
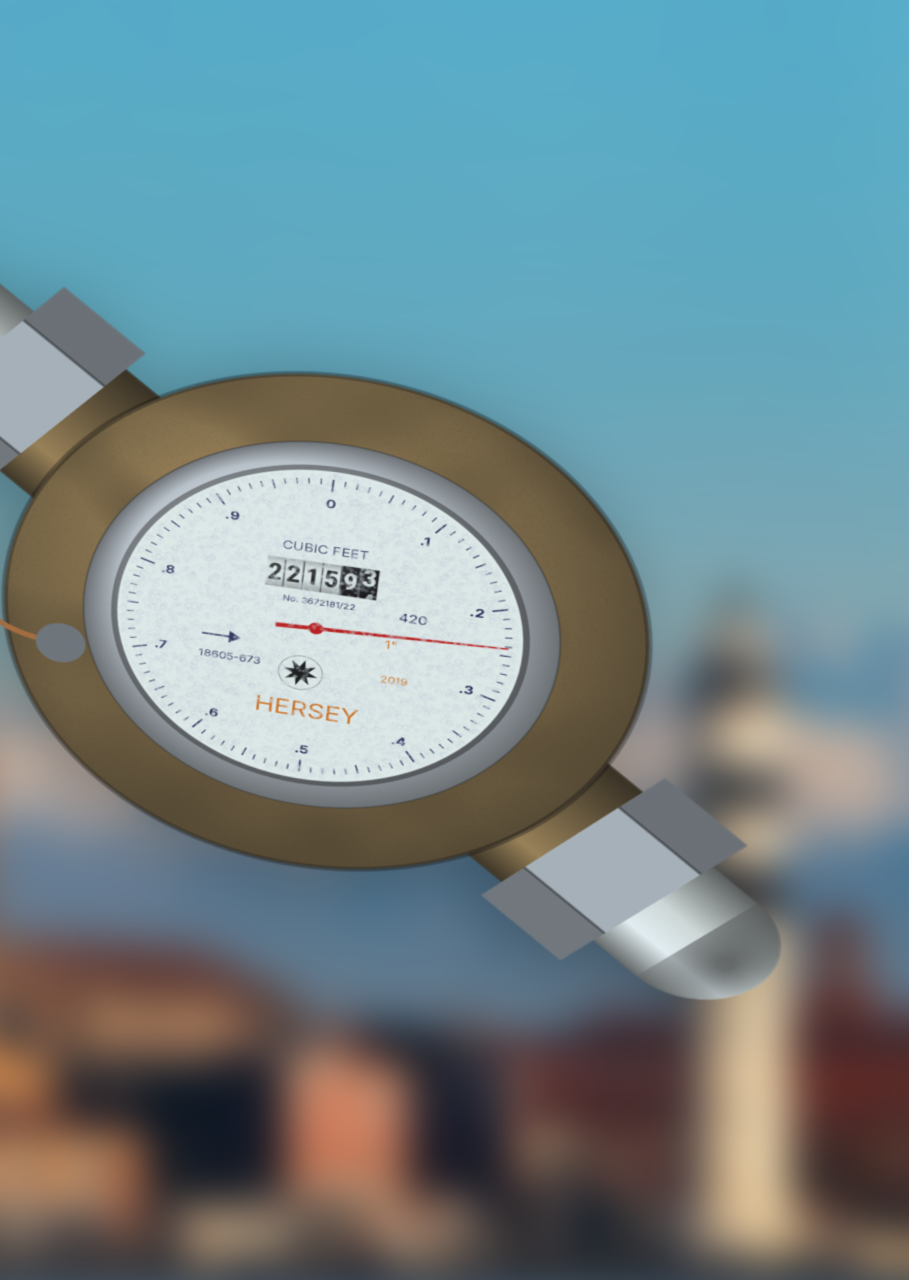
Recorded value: 221593.24 ft³
